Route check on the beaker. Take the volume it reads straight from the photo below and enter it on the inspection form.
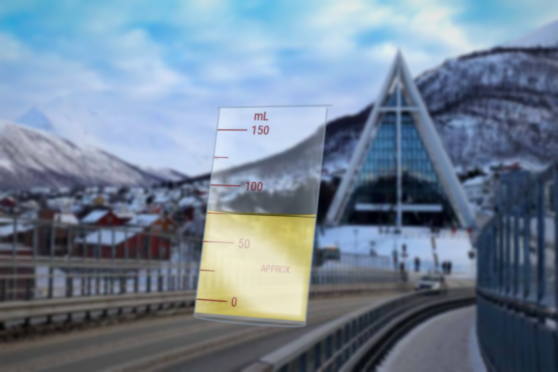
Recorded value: 75 mL
